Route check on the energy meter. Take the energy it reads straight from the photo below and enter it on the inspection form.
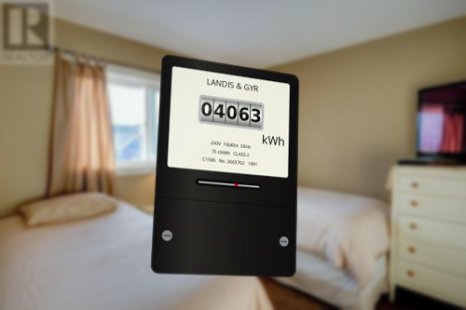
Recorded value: 4063 kWh
